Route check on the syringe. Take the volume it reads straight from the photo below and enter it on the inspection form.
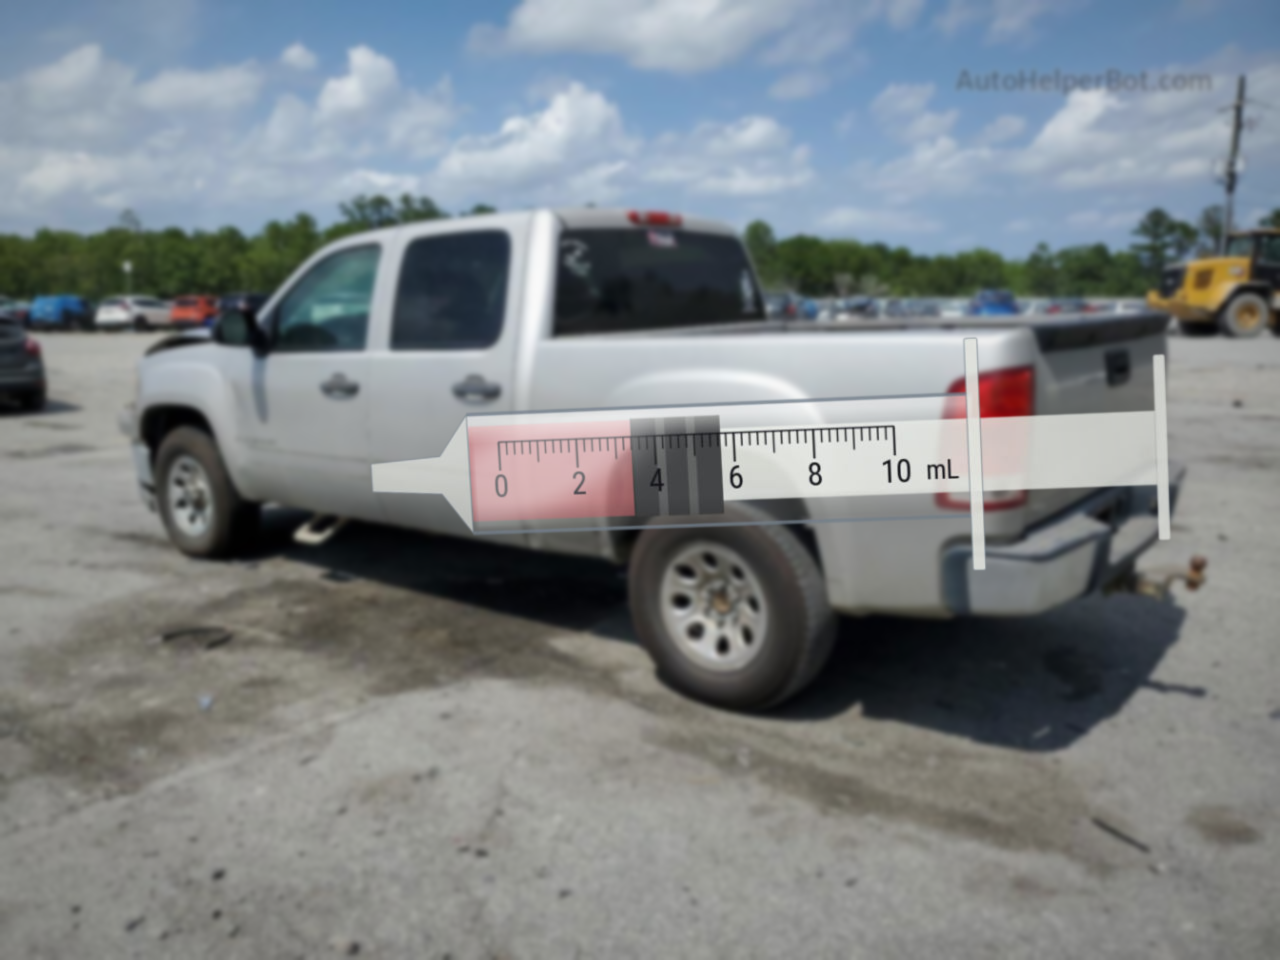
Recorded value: 3.4 mL
